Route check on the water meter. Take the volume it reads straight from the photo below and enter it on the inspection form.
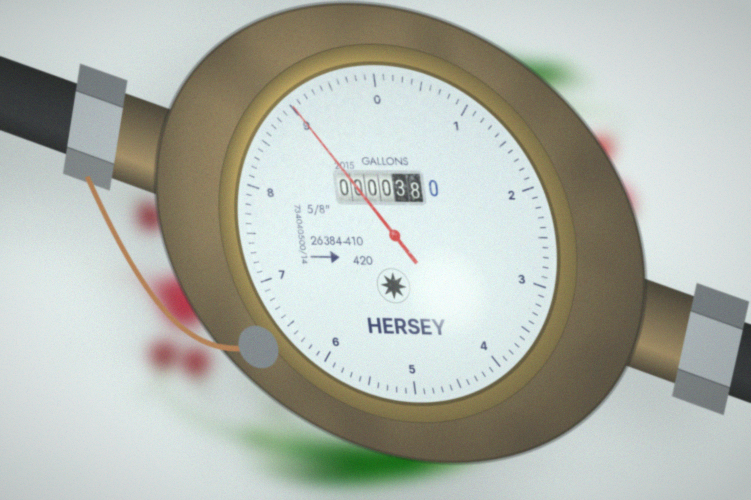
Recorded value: 379.0 gal
